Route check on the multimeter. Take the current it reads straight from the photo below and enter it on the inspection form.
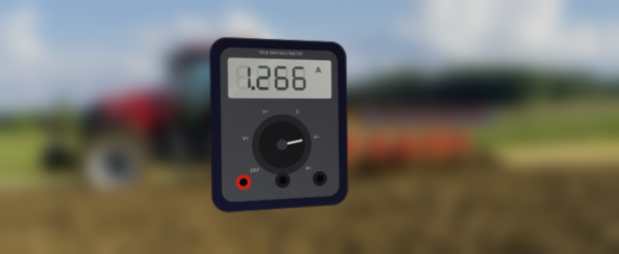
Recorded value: 1.266 A
